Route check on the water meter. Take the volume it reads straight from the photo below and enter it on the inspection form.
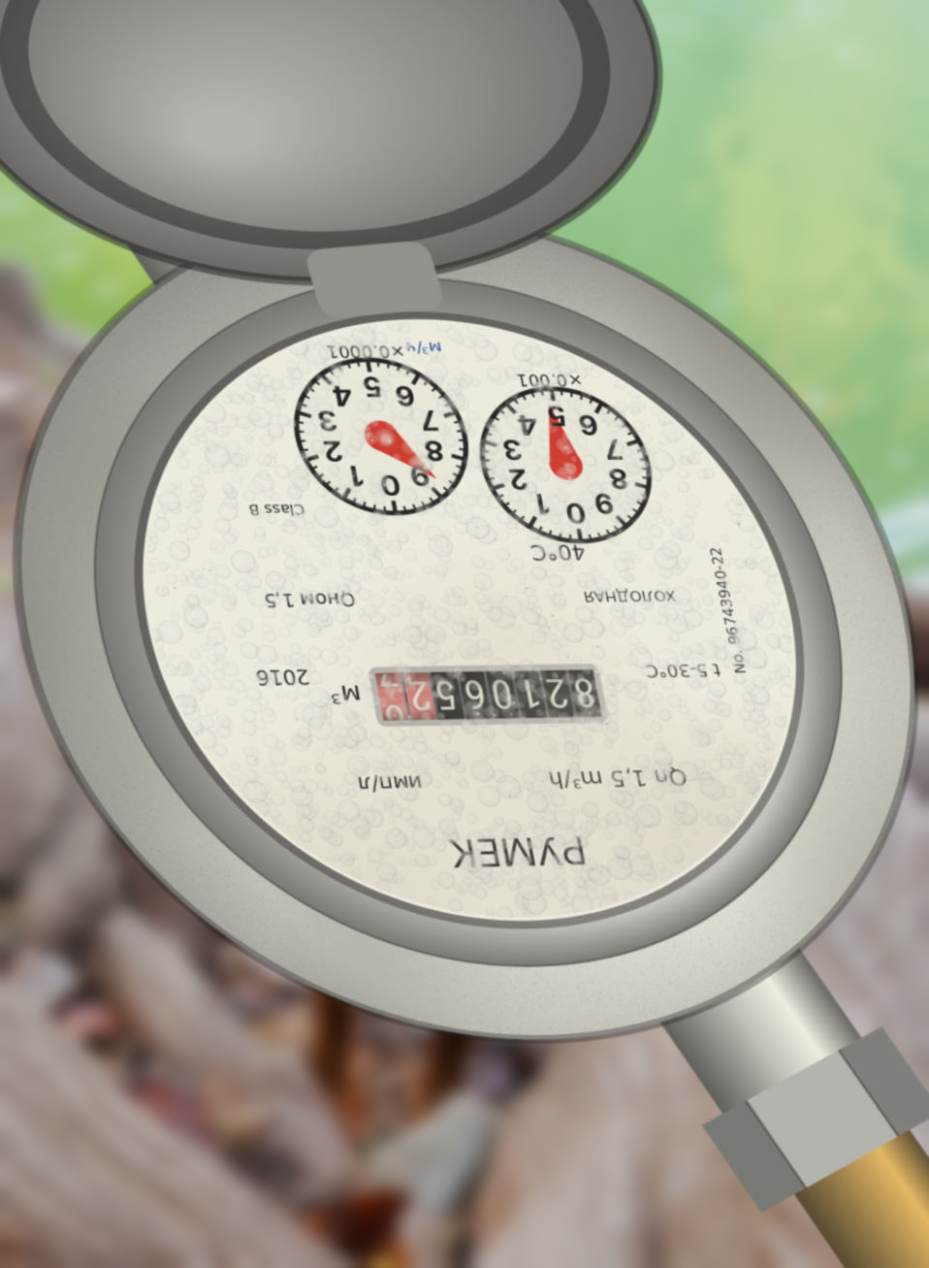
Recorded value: 821065.2648 m³
